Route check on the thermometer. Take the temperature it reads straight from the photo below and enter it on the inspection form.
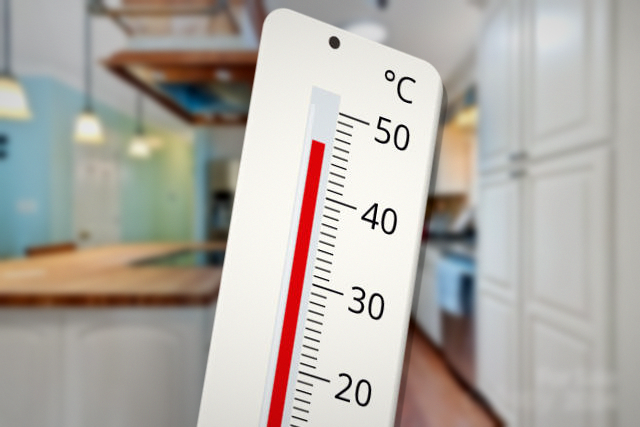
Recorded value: 46 °C
